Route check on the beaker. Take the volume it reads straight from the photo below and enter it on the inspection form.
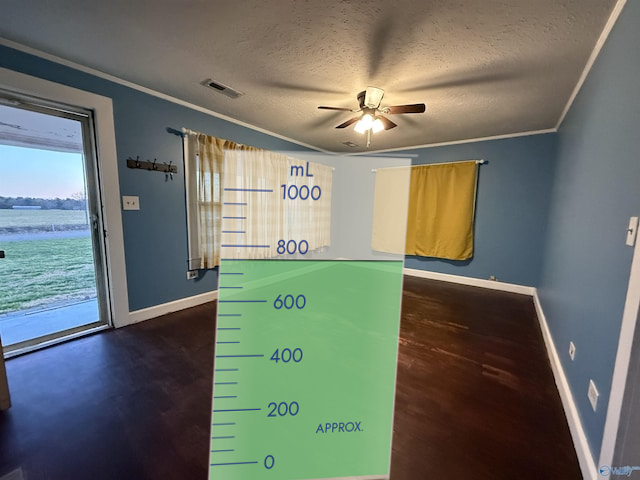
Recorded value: 750 mL
